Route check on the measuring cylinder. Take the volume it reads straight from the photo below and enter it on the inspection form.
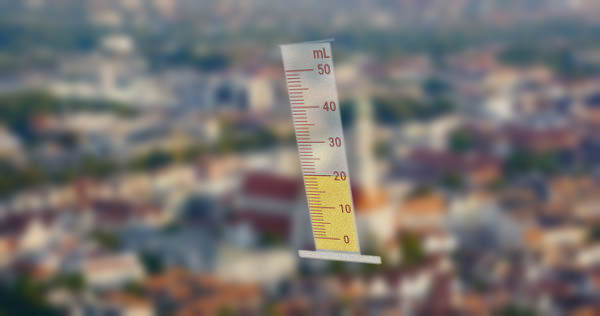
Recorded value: 20 mL
